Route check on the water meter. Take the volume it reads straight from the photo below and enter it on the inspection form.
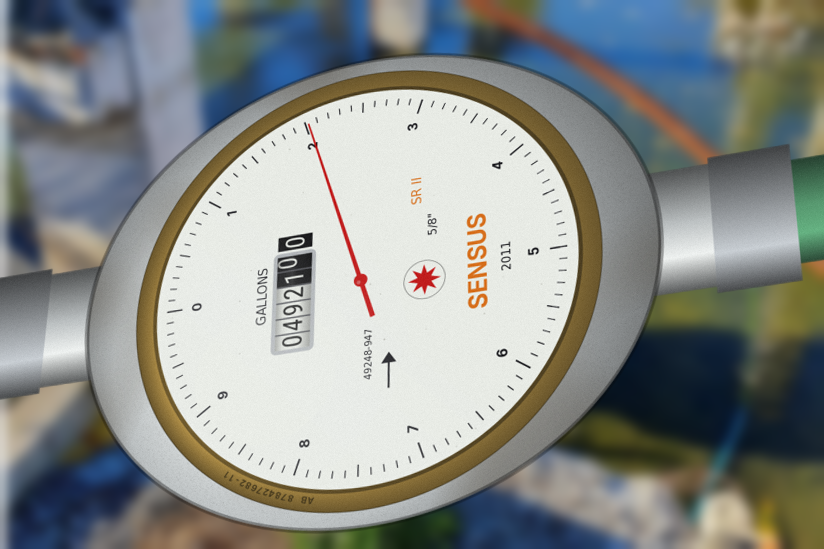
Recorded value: 492102.0 gal
